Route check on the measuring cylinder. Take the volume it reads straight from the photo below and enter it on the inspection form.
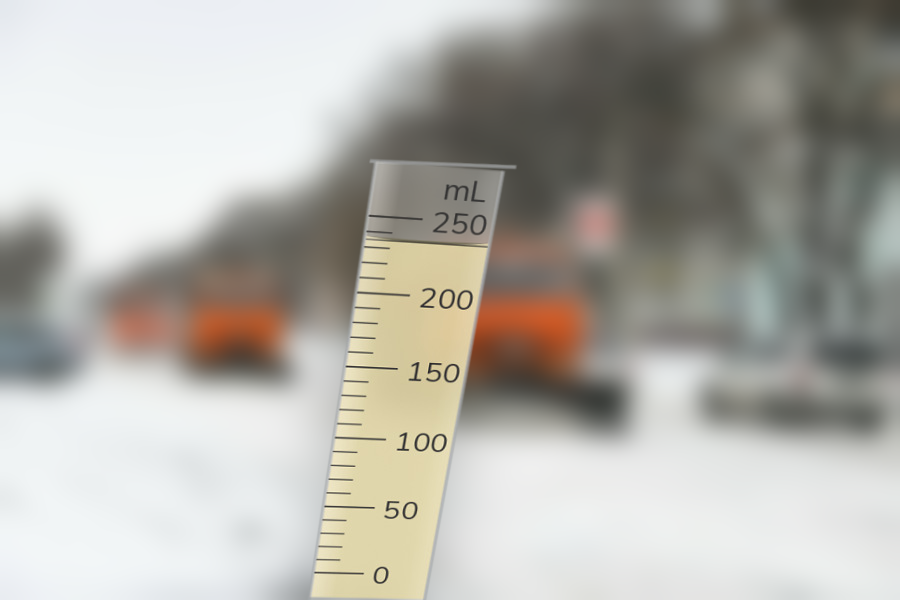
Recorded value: 235 mL
